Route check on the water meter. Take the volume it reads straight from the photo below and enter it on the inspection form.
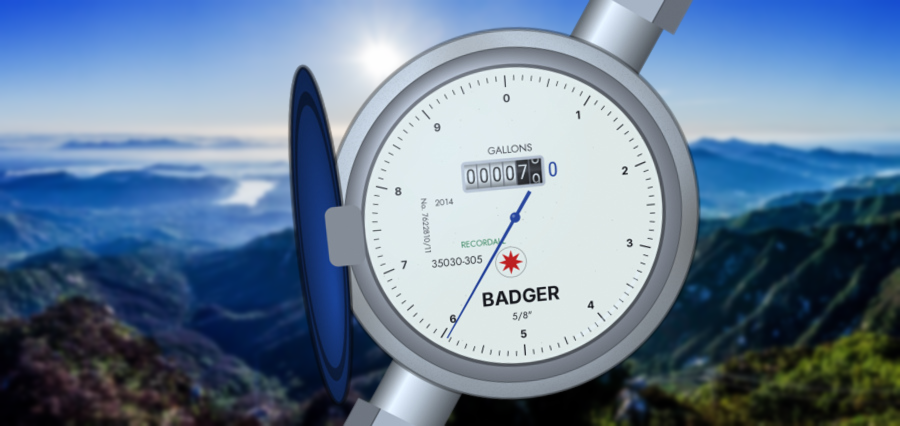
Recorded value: 785.9 gal
